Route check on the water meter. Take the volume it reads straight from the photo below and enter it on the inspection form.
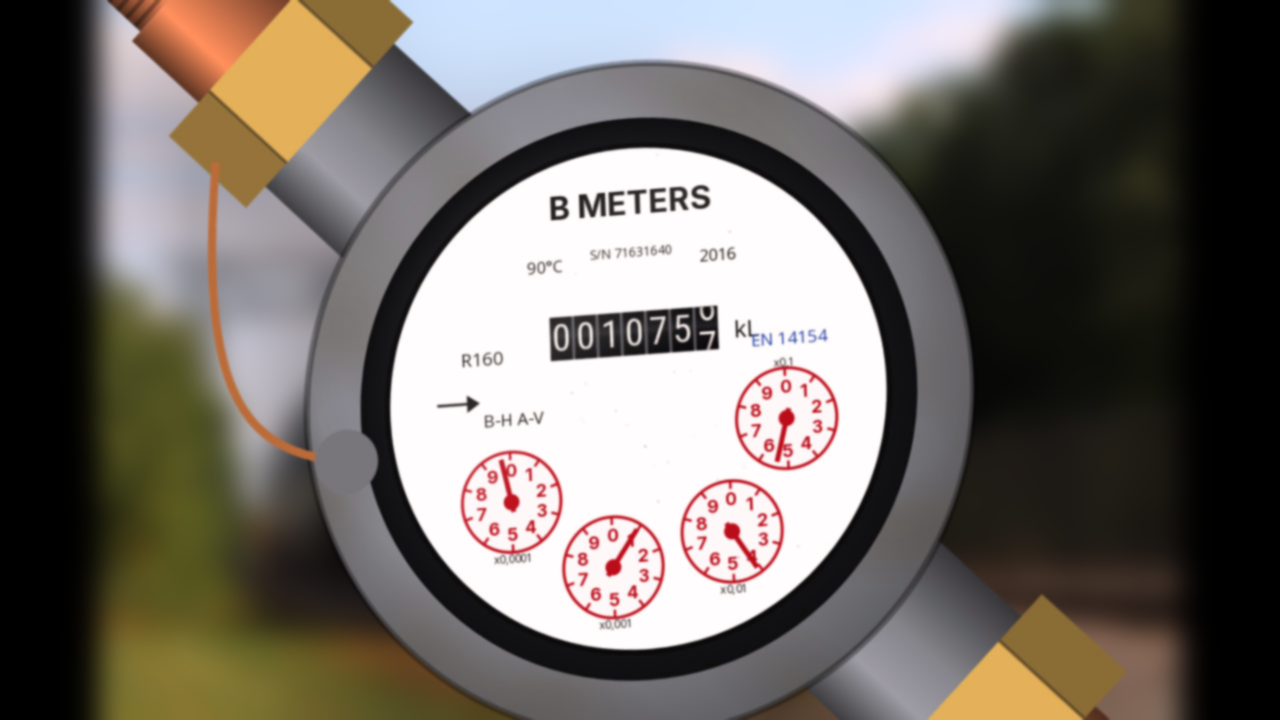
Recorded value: 10756.5409 kL
